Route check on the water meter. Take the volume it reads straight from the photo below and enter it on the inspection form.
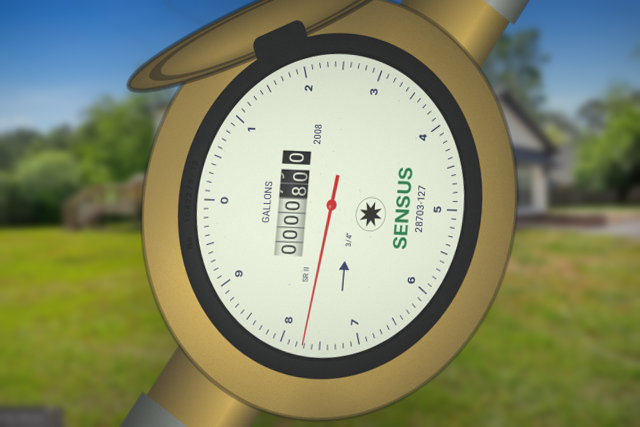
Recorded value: 797.7 gal
